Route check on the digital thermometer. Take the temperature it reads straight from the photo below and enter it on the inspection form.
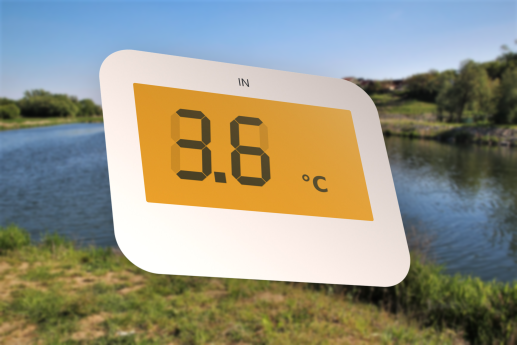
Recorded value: 3.6 °C
